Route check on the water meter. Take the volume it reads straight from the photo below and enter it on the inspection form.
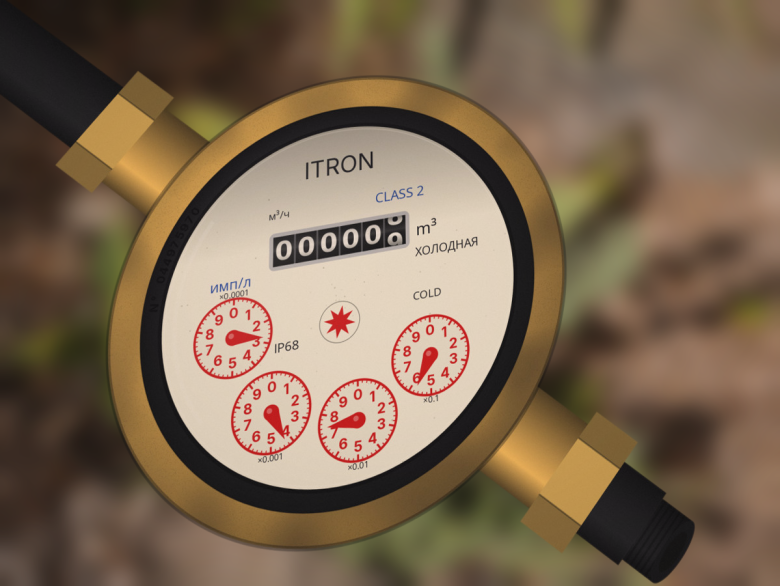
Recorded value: 8.5742 m³
